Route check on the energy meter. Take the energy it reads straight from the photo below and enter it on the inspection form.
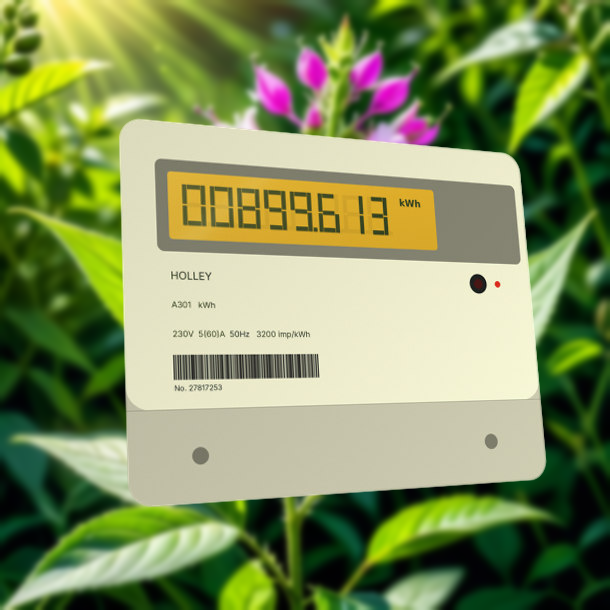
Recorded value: 899.613 kWh
